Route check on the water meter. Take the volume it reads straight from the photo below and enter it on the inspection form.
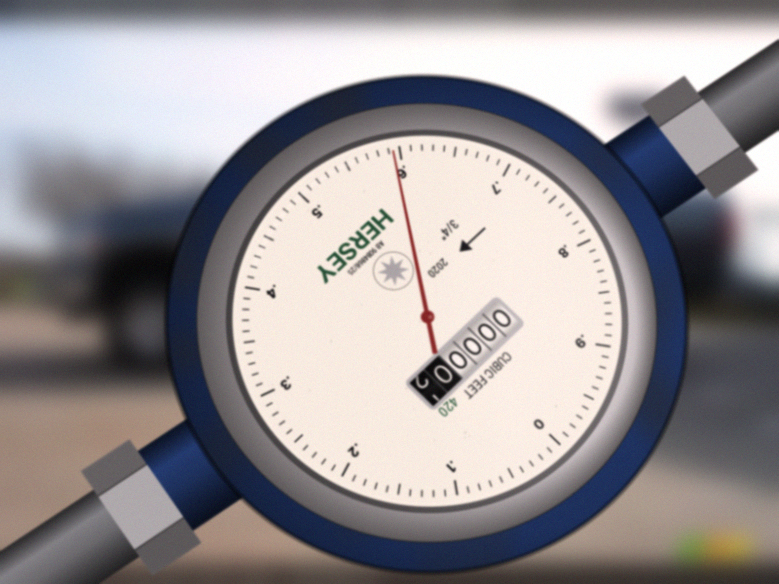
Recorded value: 1.59 ft³
